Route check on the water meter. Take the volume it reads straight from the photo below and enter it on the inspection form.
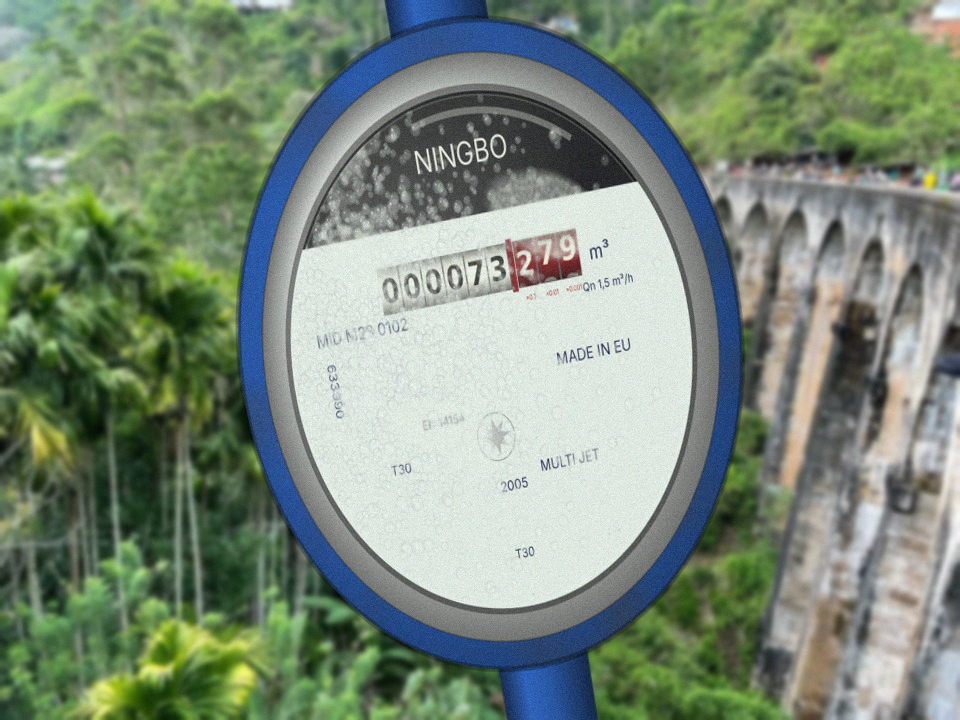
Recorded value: 73.279 m³
